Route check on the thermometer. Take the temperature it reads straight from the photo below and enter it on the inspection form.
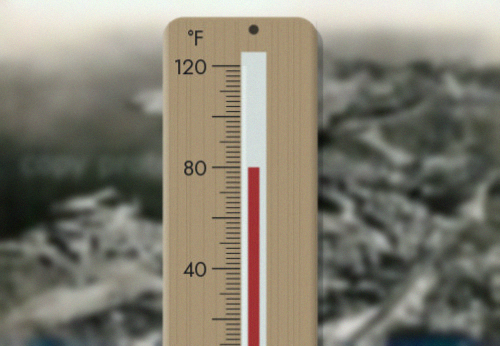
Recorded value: 80 °F
